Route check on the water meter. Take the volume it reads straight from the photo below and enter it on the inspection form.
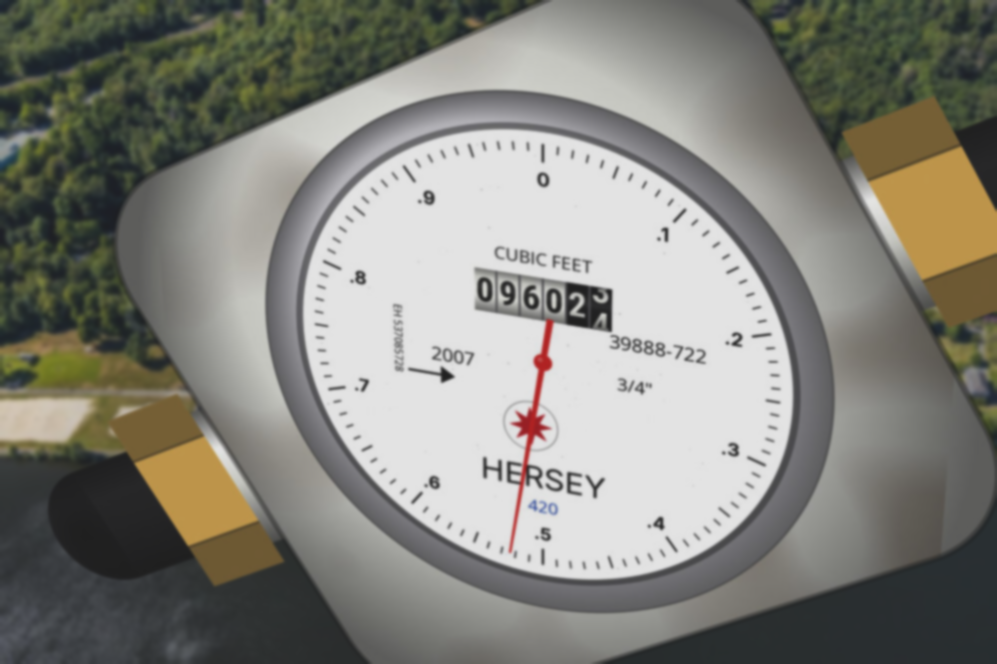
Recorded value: 96023.52 ft³
